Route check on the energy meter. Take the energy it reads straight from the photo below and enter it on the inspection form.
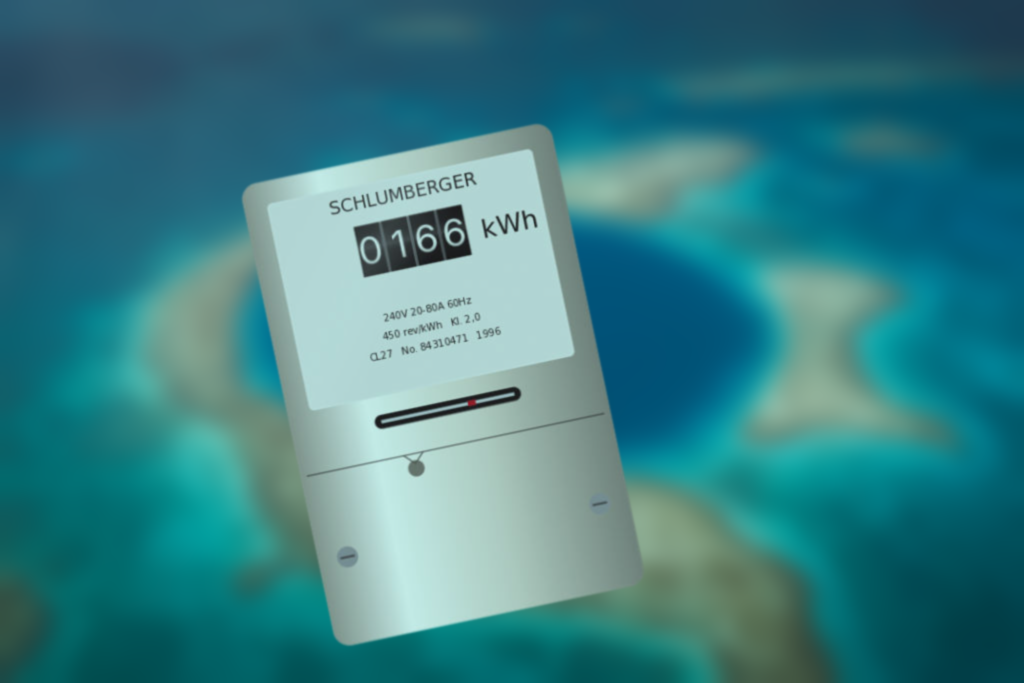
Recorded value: 166 kWh
